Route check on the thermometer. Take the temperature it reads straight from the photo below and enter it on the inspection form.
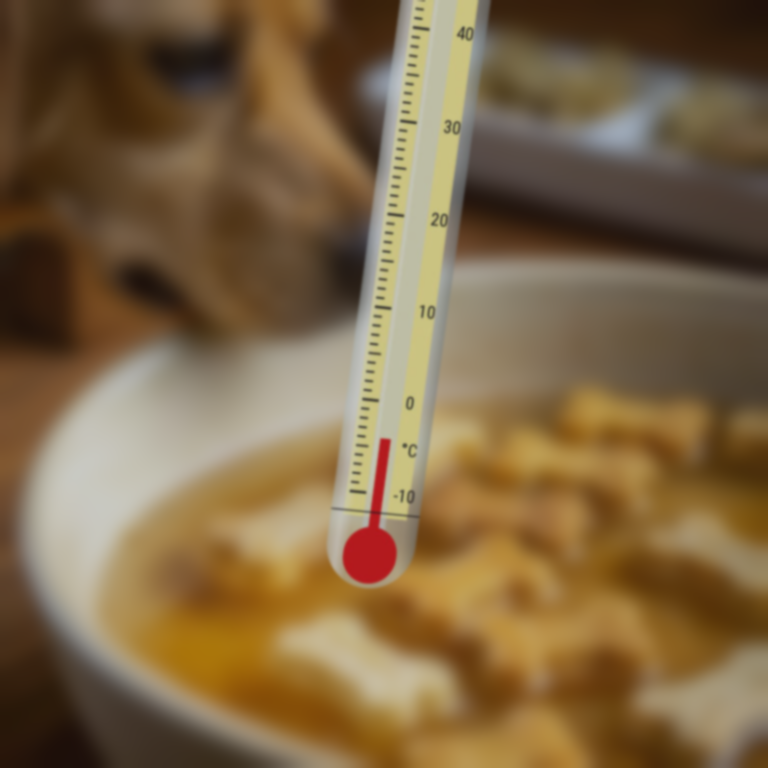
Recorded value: -4 °C
